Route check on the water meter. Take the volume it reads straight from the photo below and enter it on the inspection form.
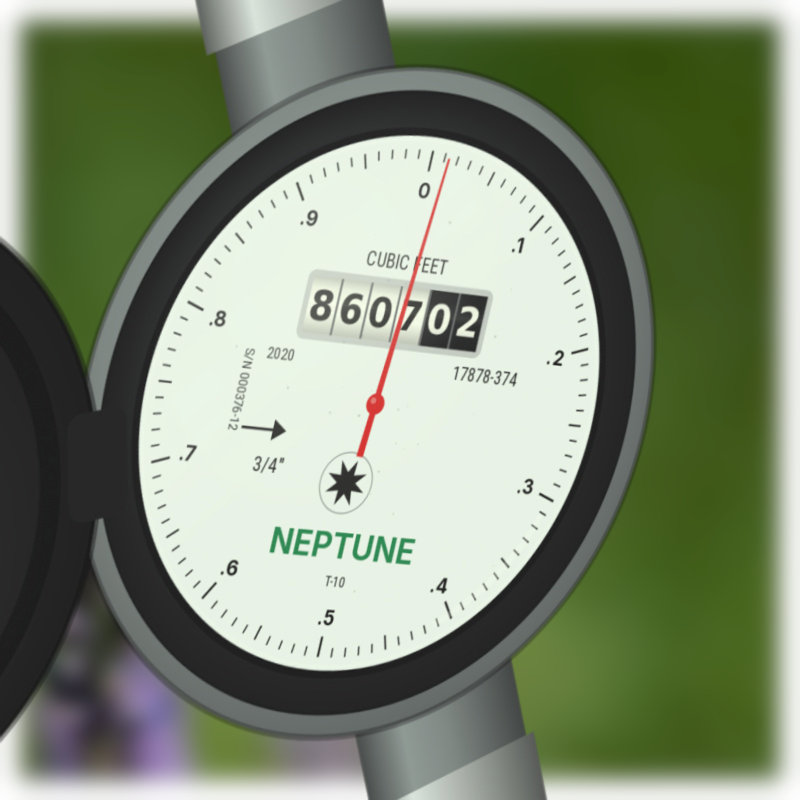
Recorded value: 860702.01 ft³
